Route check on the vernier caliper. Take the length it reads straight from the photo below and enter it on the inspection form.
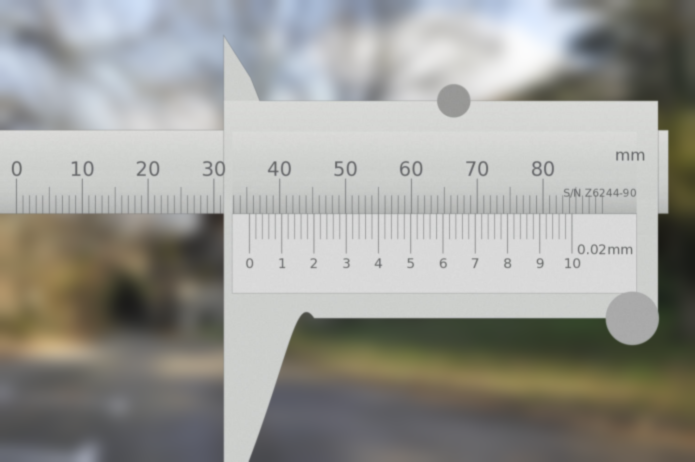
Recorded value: 35.4 mm
